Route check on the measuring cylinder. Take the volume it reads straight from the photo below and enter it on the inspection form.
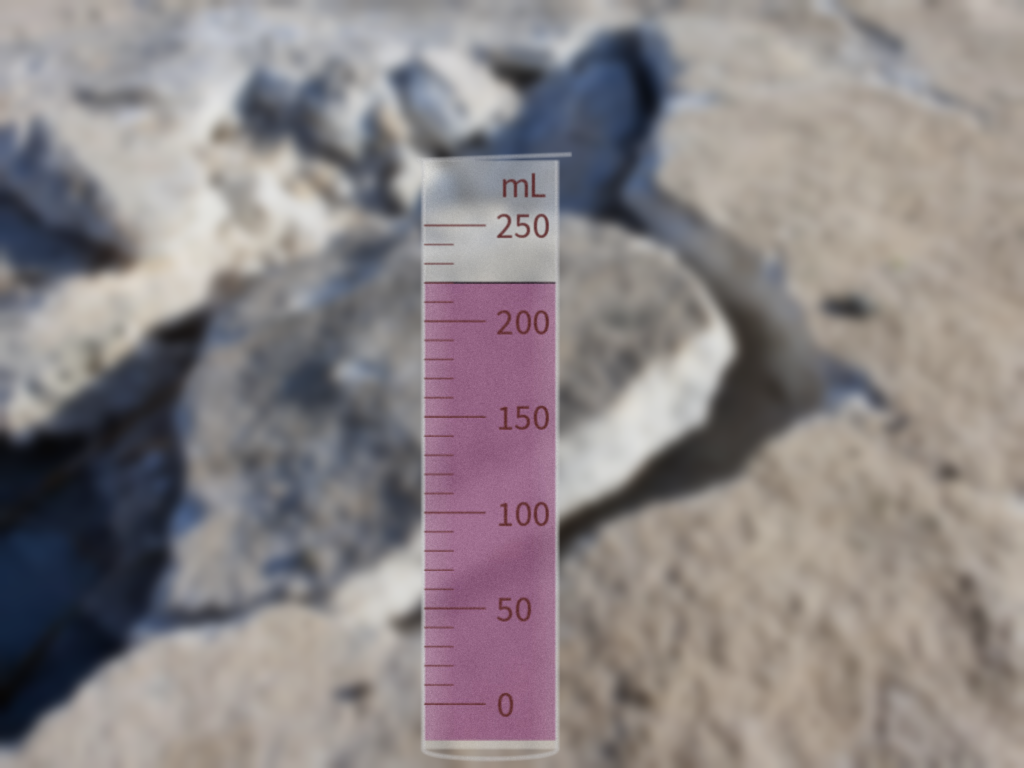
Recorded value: 220 mL
